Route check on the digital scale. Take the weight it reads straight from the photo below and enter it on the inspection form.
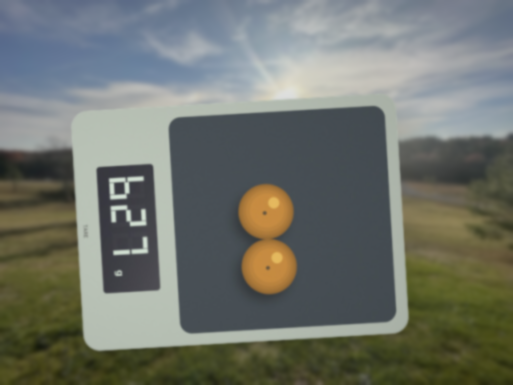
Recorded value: 627 g
